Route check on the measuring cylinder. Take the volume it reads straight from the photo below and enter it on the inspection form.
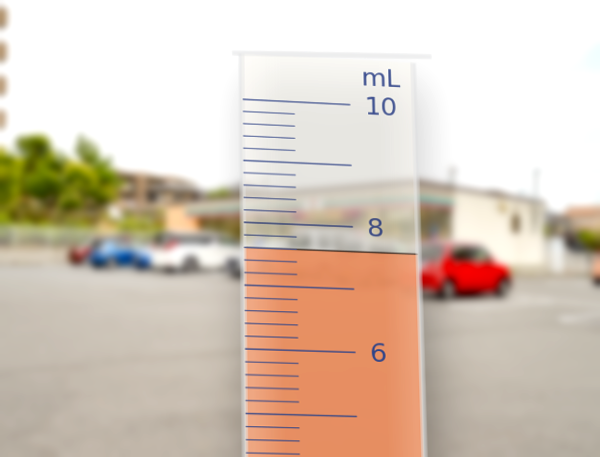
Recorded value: 7.6 mL
